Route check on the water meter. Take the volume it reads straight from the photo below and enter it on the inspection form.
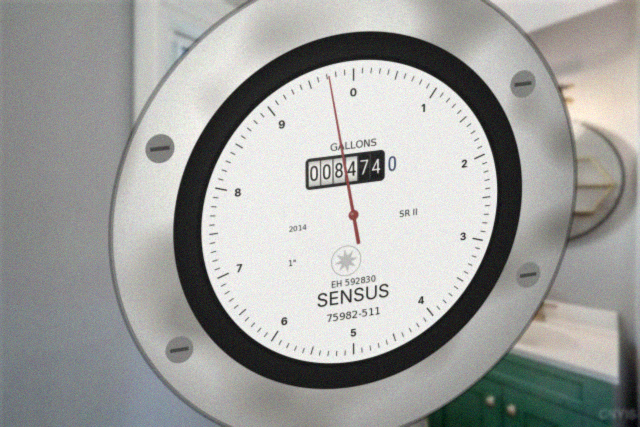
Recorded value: 84739.7 gal
